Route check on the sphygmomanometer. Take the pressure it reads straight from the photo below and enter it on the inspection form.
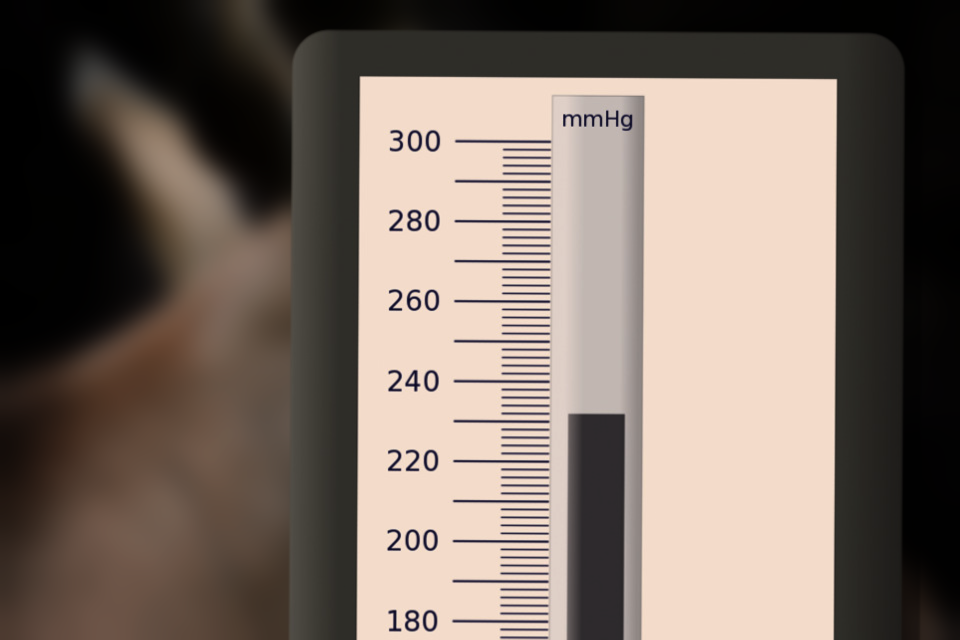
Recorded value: 232 mmHg
